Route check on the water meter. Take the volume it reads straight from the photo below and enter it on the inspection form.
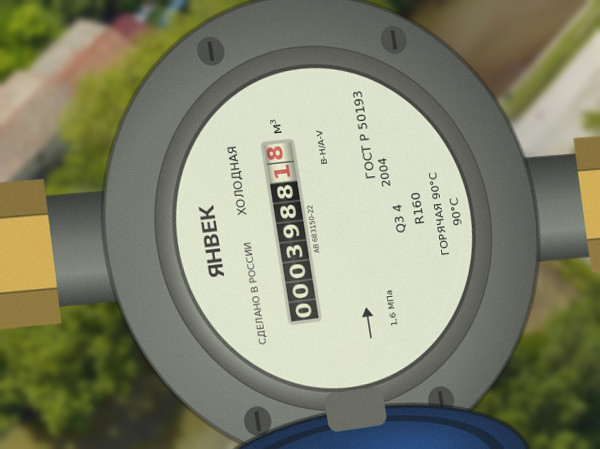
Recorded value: 3988.18 m³
